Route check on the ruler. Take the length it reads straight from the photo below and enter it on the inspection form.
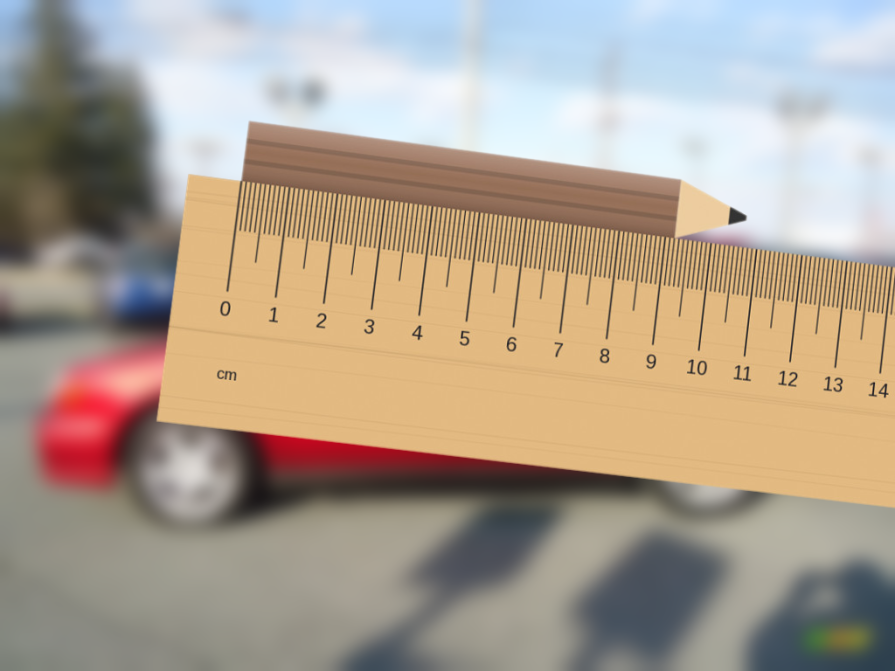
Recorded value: 10.7 cm
